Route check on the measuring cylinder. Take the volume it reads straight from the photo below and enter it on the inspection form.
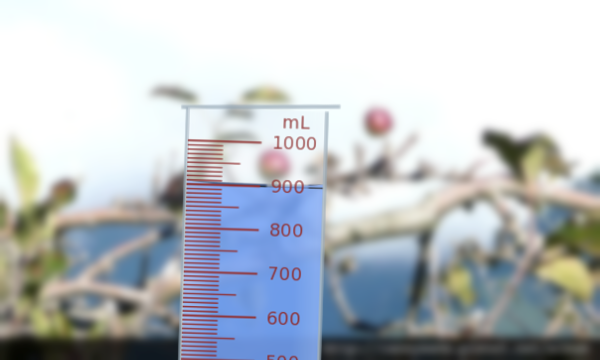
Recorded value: 900 mL
